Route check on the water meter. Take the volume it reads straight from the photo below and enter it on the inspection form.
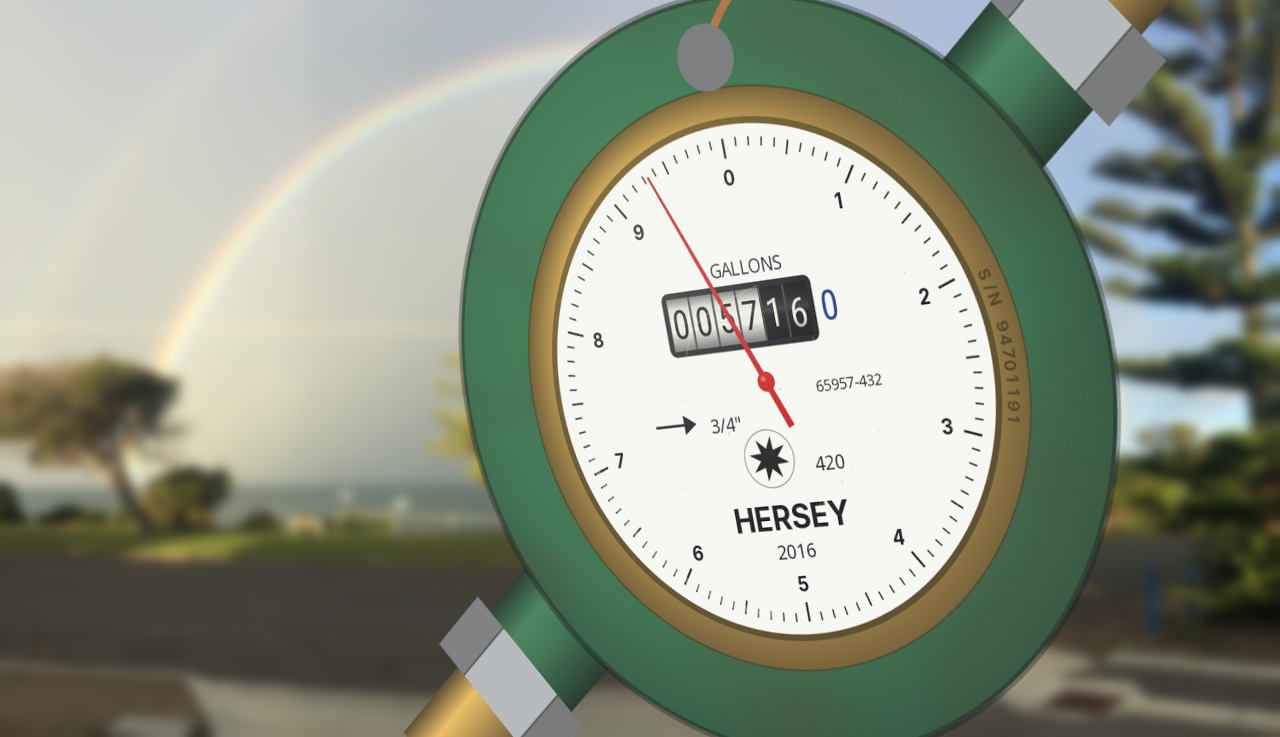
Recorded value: 57159.3 gal
